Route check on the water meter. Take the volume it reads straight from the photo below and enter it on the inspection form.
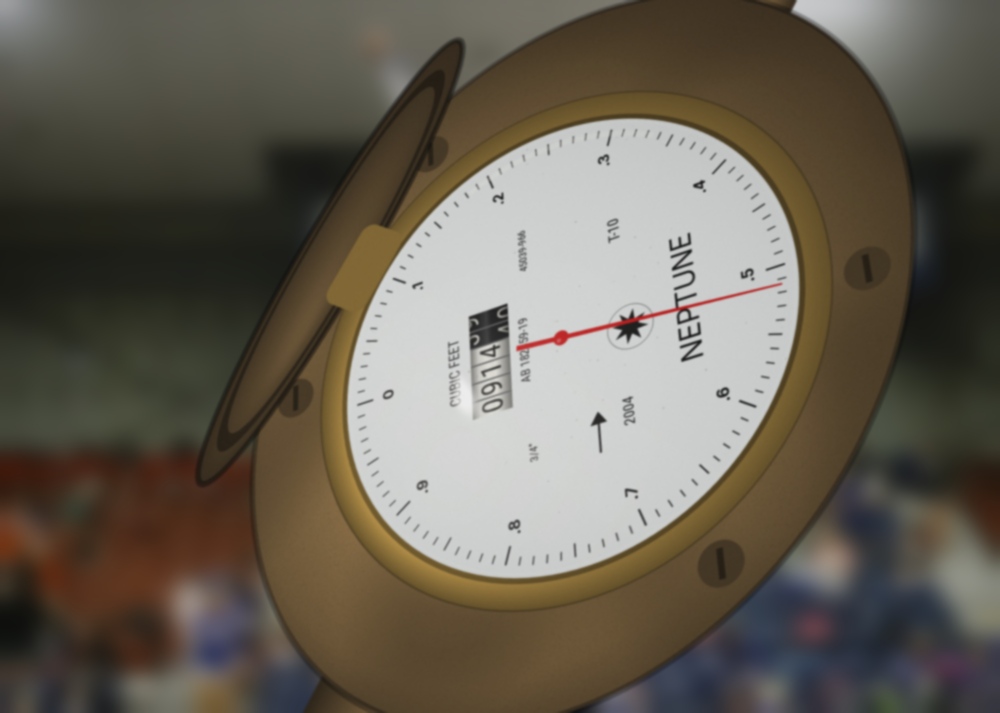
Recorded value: 91439.51 ft³
